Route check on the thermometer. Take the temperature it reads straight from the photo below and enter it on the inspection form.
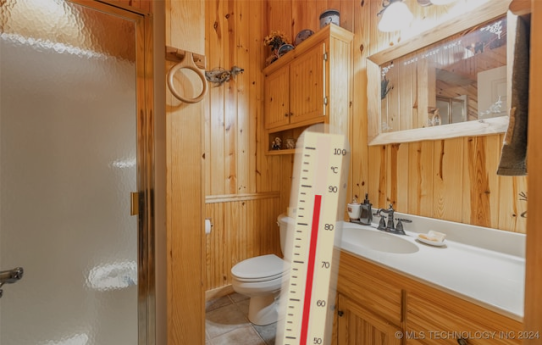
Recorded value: 88 °C
